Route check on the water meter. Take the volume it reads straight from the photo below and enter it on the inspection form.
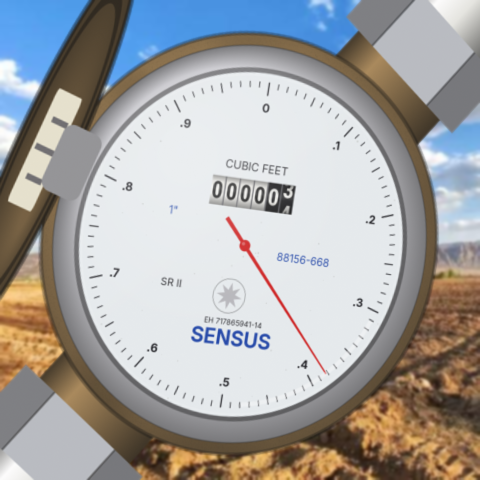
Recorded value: 3.38 ft³
